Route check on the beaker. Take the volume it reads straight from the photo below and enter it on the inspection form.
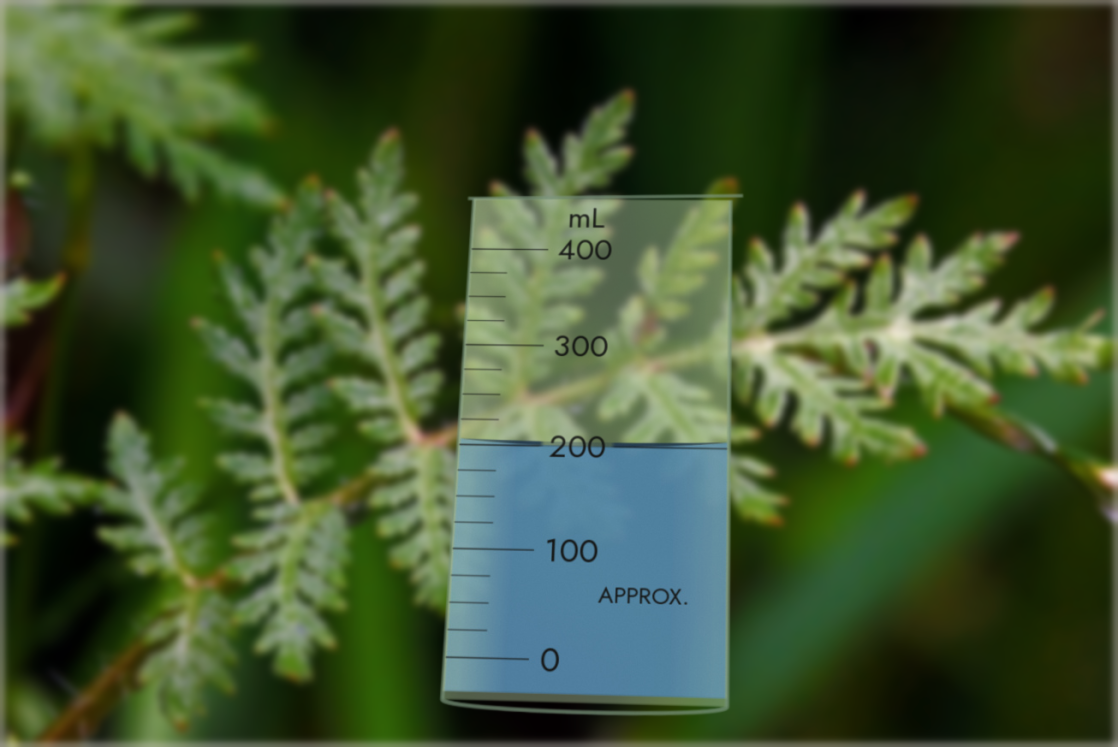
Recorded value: 200 mL
